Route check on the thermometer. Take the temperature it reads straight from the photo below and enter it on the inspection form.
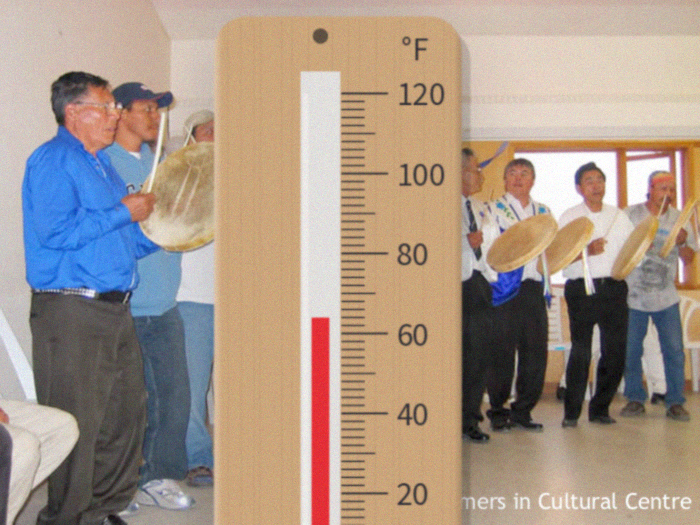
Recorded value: 64 °F
